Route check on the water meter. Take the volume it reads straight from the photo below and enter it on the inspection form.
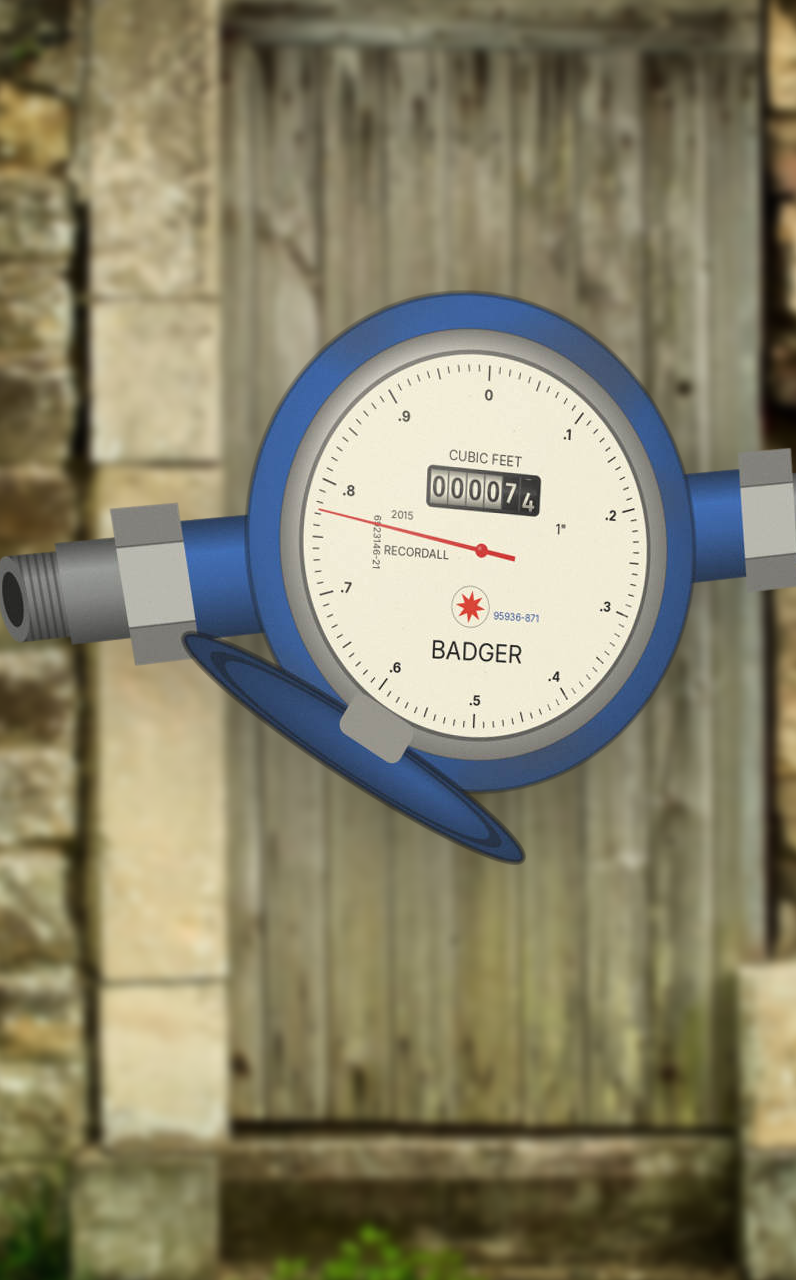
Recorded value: 73.77 ft³
